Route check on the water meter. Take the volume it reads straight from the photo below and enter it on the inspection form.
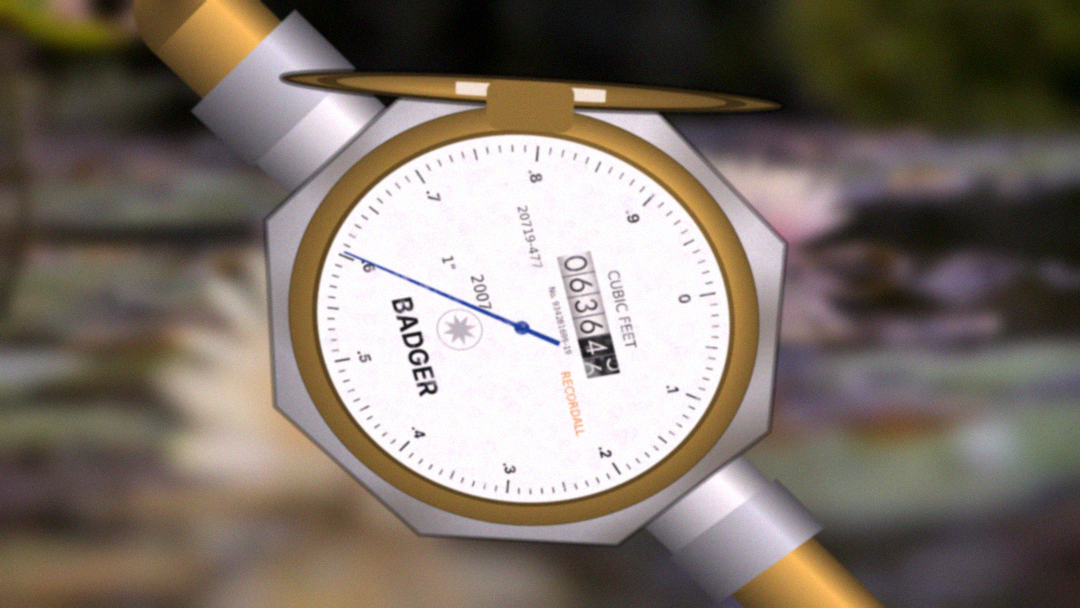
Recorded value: 63645.60 ft³
